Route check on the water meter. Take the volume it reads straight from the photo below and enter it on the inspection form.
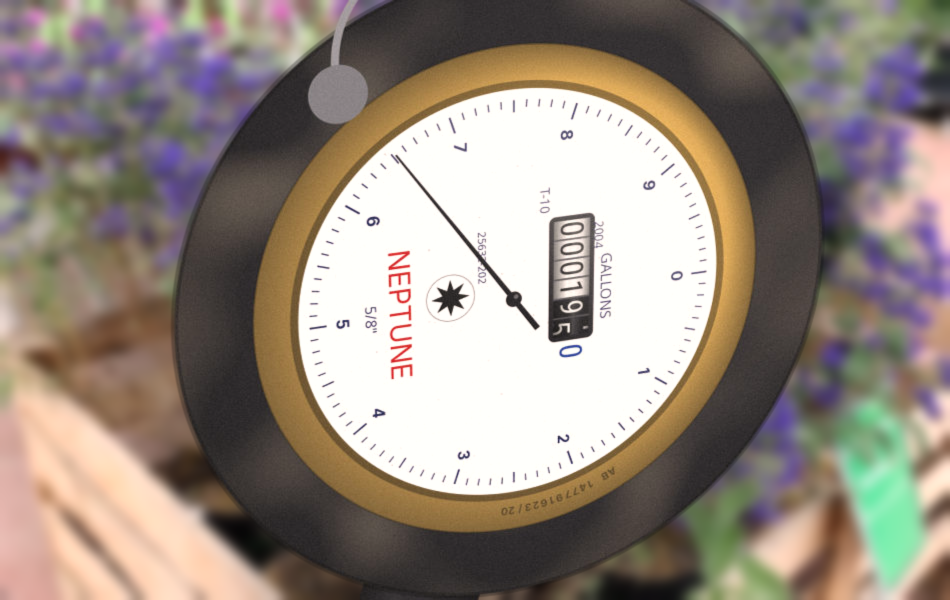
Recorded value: 1946.5 gal
